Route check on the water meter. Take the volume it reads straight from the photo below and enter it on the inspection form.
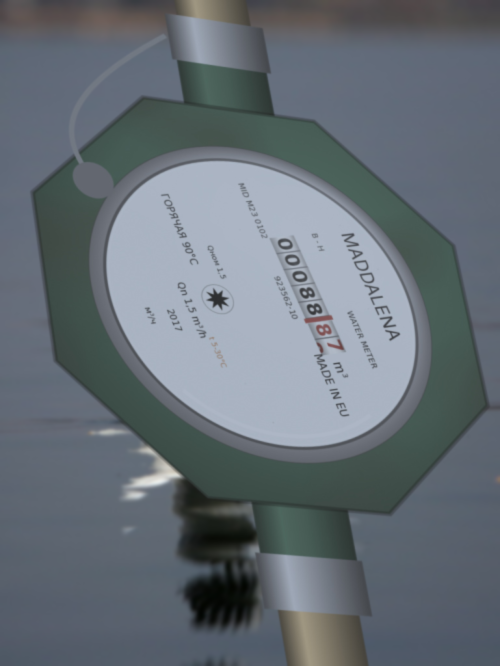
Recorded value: 88.87 m³
